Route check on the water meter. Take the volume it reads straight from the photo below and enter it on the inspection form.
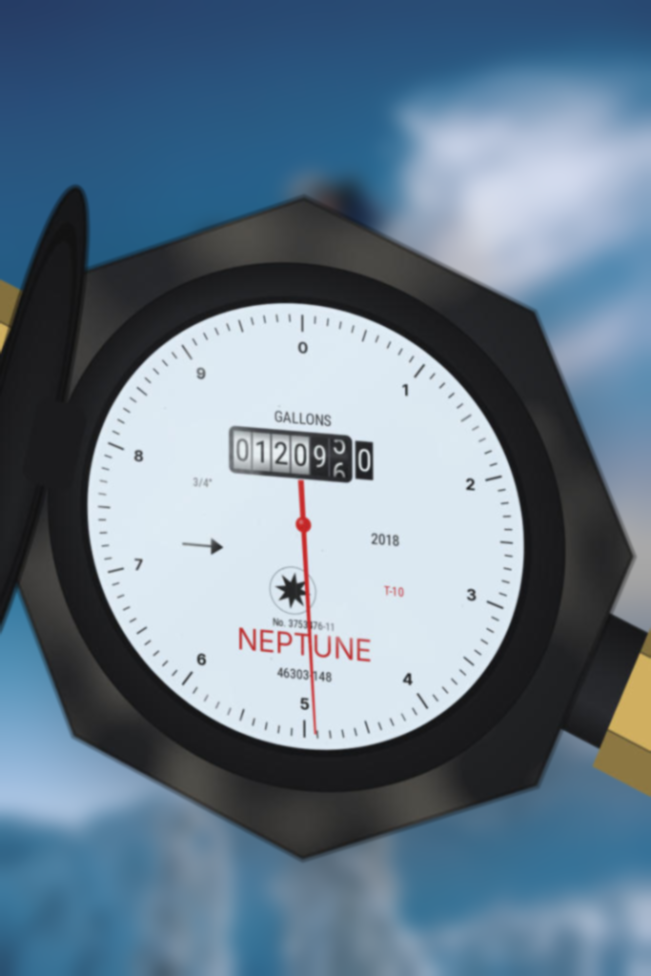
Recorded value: 120954.9 gal
